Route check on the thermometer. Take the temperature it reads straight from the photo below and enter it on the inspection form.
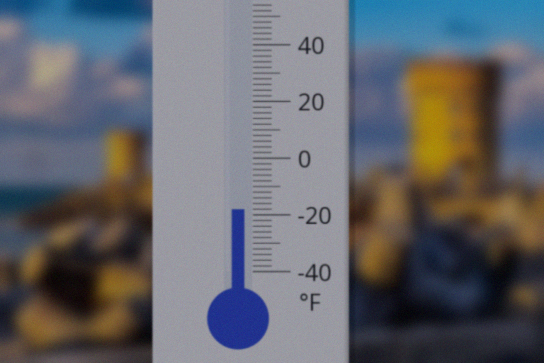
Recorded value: -18 °F
